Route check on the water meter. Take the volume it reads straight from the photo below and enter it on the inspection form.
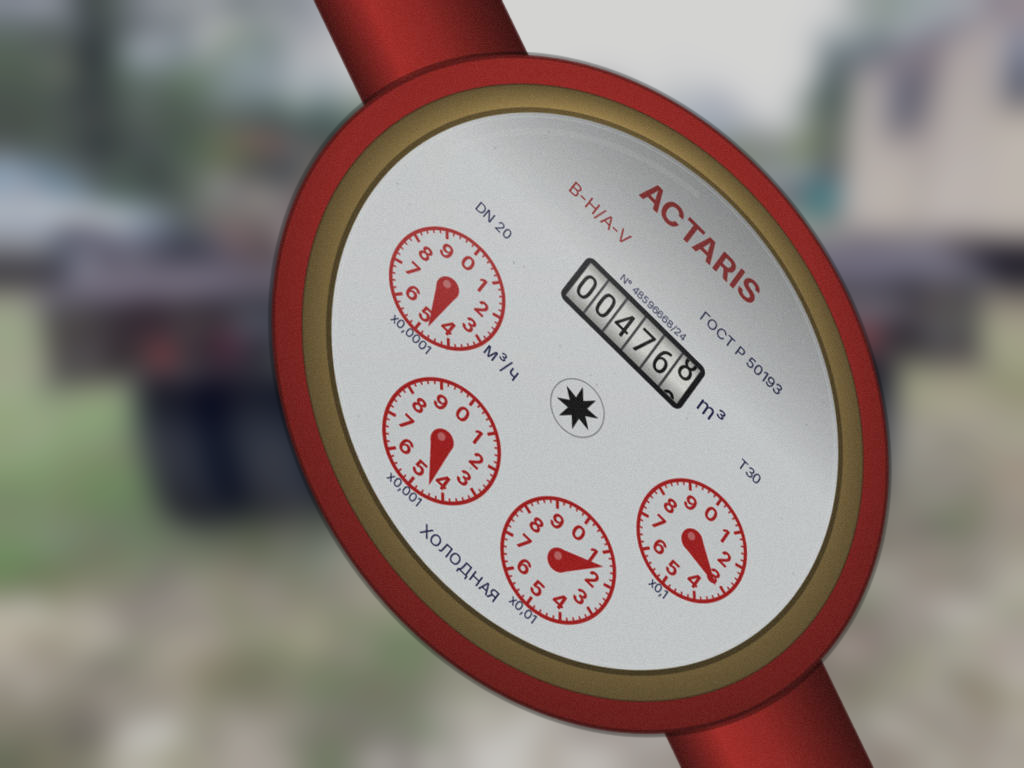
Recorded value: 4768.3144 m³
